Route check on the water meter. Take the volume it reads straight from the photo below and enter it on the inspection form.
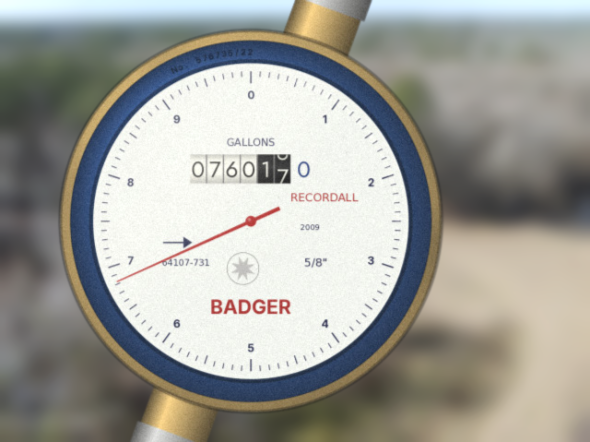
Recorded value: 760166.8 gal
